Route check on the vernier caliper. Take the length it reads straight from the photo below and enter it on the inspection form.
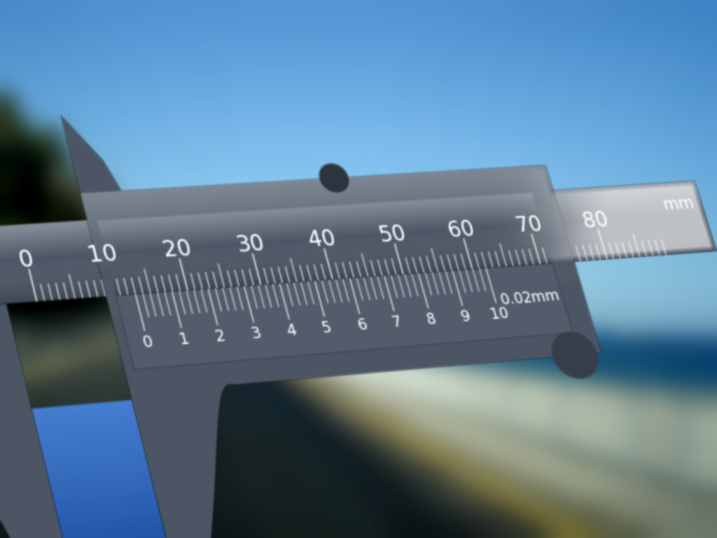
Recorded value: 13.0 mm
